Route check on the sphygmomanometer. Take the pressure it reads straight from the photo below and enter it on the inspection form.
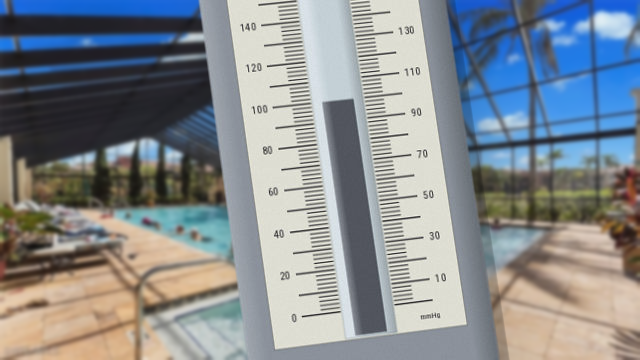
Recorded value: 100 mmHg
